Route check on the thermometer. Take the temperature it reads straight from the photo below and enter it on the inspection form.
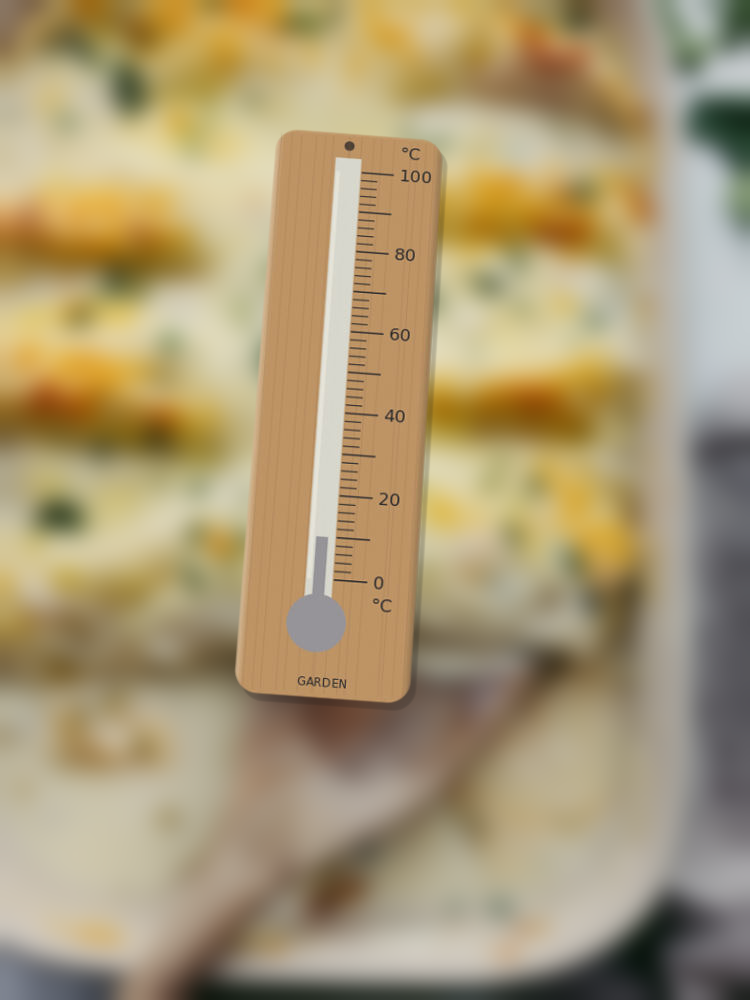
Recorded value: 10 °C
